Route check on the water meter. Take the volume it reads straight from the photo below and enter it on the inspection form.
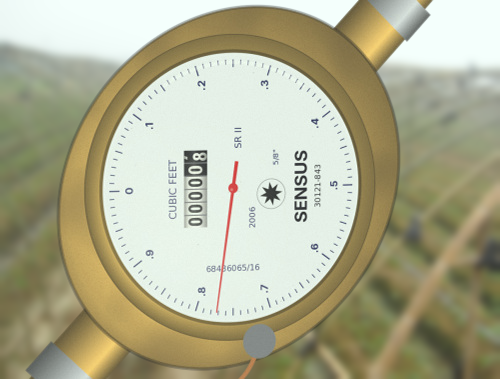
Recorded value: 7.77 ft³
